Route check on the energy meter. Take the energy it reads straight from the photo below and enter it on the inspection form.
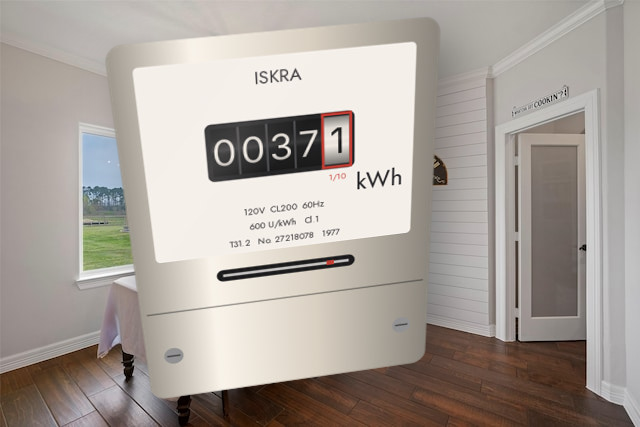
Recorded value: 37.1 kWh
